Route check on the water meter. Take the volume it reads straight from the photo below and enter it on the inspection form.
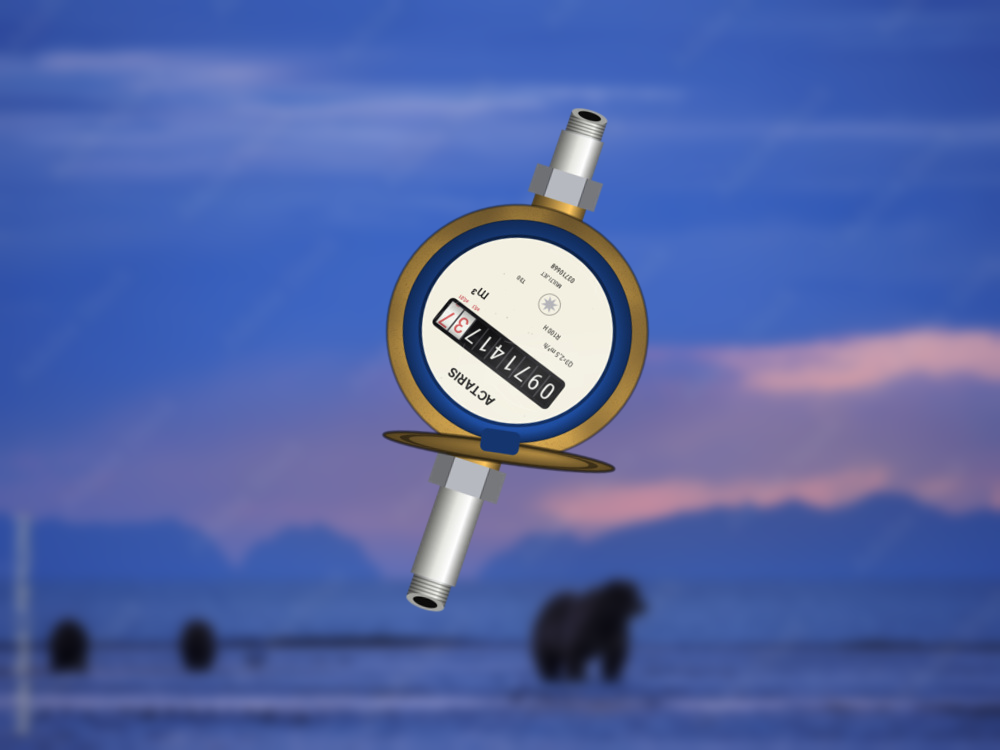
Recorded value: 971417.37 m³
